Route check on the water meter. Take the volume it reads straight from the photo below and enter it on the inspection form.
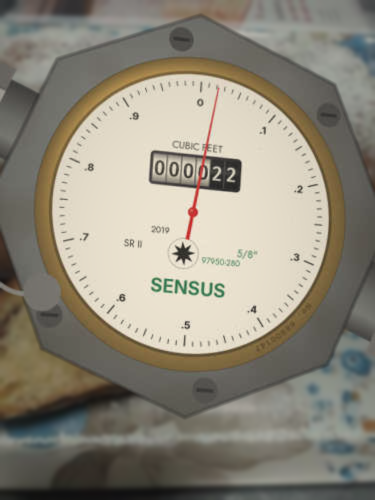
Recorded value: 22.02 ft³
